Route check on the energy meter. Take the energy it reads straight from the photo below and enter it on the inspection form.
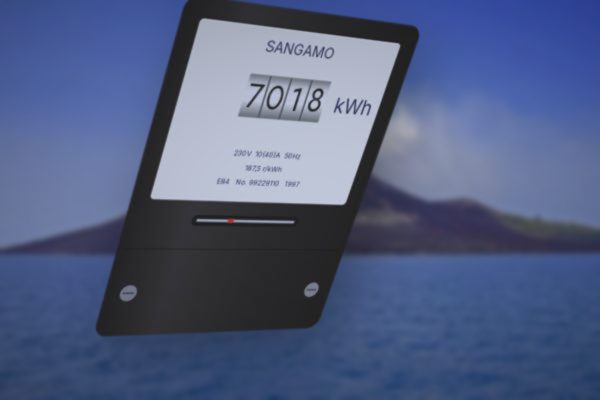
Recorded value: 7018 kWh
